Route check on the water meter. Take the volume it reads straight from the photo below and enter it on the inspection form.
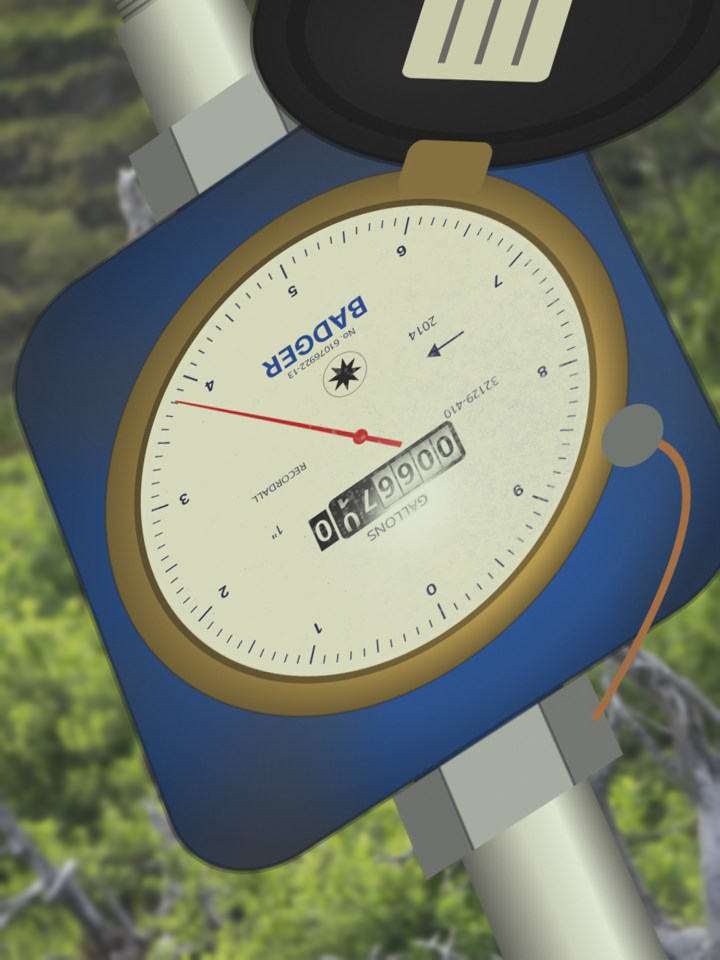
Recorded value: 66703.8 gal
